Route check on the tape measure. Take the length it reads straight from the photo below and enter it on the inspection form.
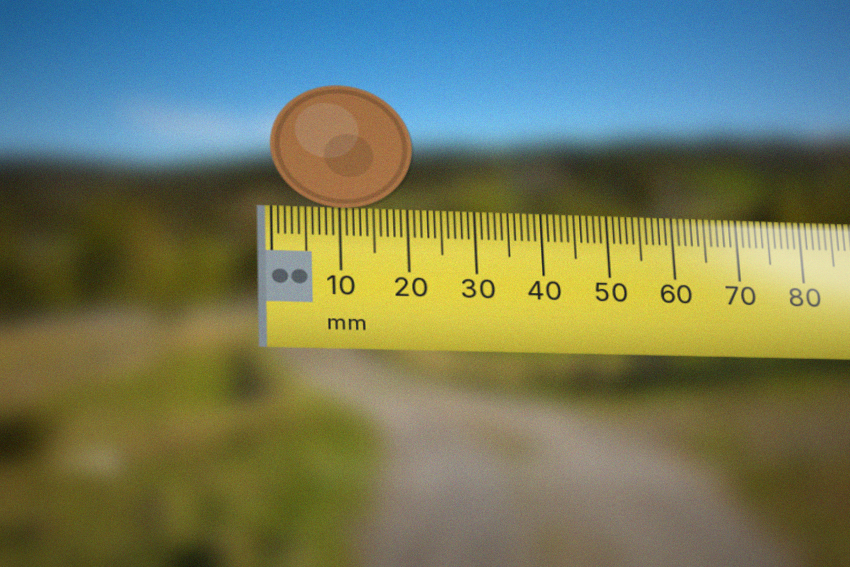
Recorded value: 21 mm
